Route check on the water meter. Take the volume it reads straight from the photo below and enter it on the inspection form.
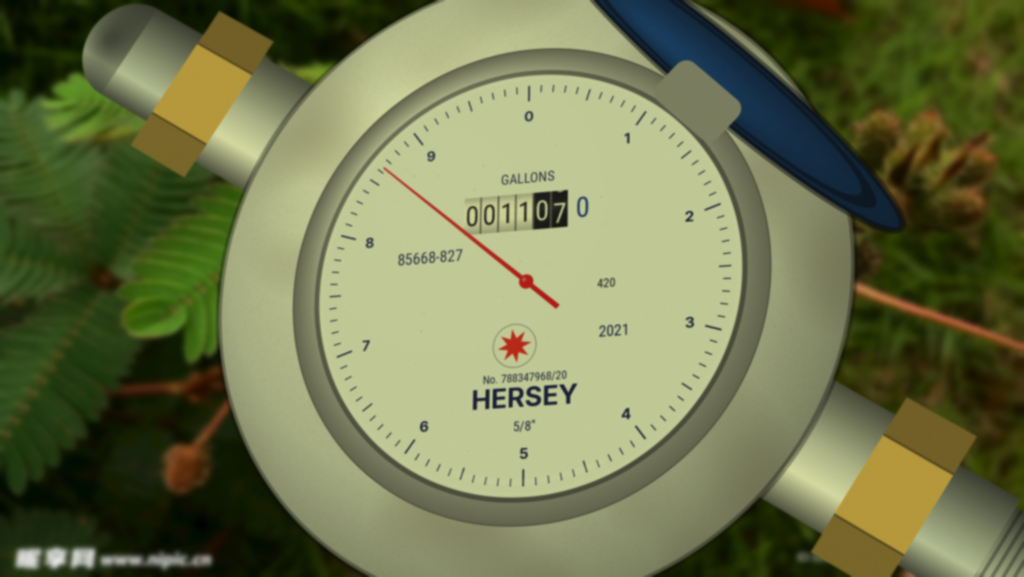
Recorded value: 11068.6 gal
